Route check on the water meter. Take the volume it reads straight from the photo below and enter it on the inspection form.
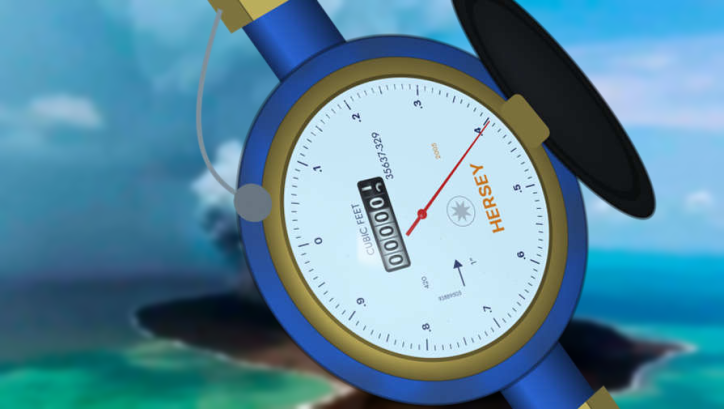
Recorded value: 1.40 ft³
